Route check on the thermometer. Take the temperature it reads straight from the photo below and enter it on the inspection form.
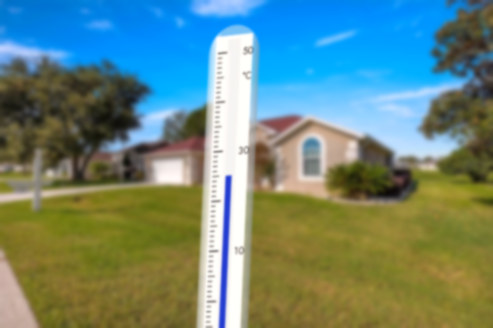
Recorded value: 25 °C
